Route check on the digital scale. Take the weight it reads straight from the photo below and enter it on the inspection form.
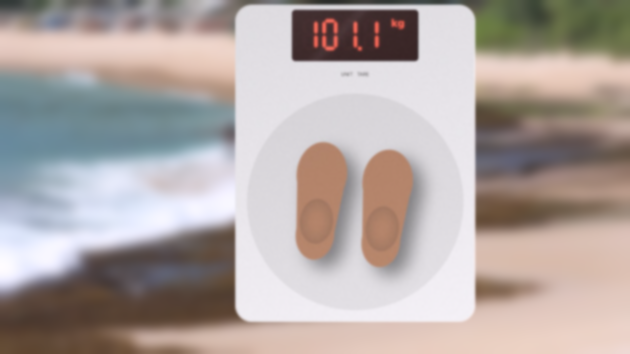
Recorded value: 101.1 kg
